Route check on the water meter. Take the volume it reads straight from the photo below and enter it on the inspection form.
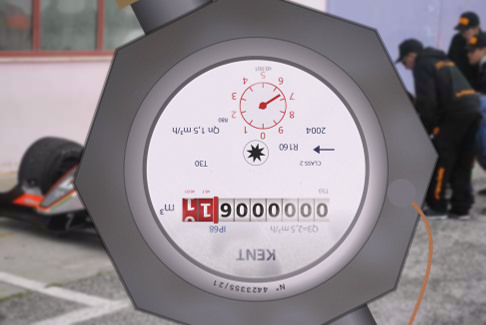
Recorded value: 6.106 m³
